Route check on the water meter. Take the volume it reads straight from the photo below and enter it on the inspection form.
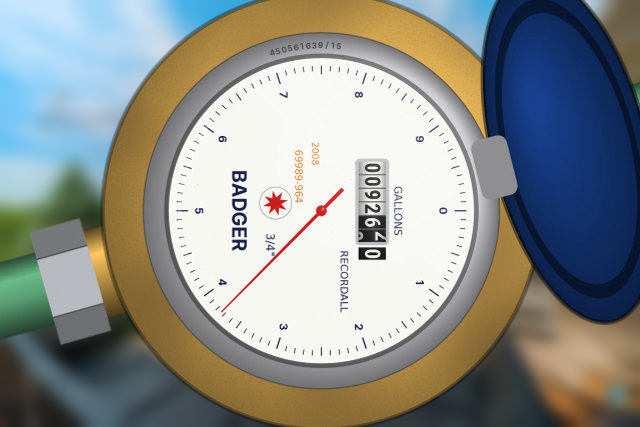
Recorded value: 92623.7 gal
